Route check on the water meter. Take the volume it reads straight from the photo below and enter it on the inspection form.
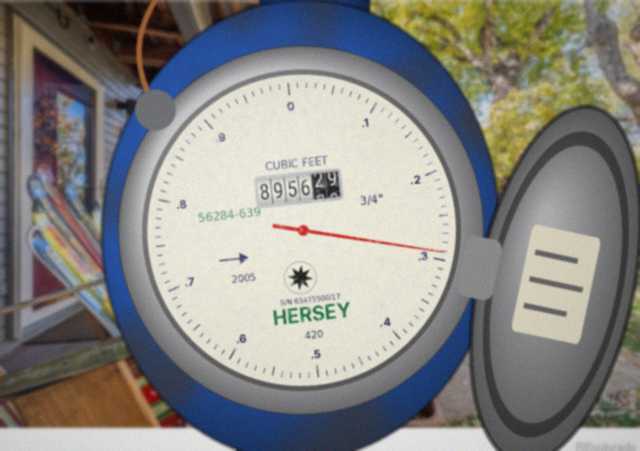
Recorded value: 895629.29 ft³
